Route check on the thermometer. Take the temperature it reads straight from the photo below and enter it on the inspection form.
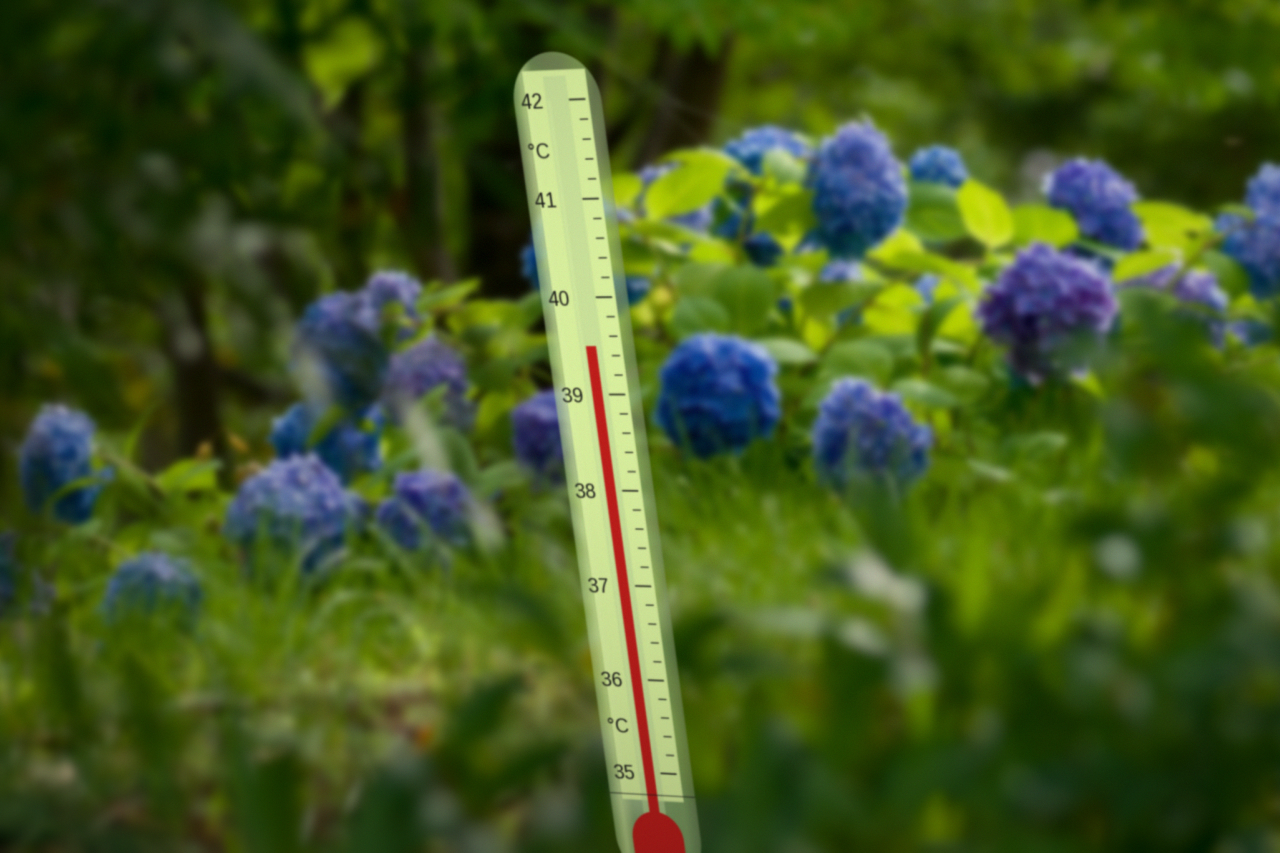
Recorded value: 39.5 °C
